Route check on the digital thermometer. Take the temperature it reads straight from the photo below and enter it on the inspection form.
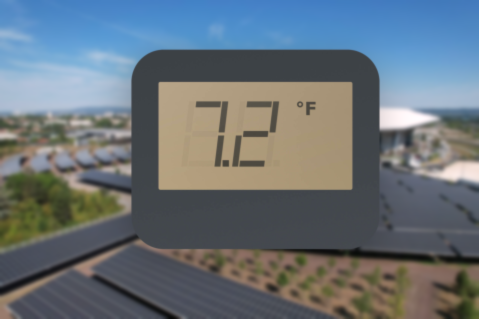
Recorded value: 7.2 °F
